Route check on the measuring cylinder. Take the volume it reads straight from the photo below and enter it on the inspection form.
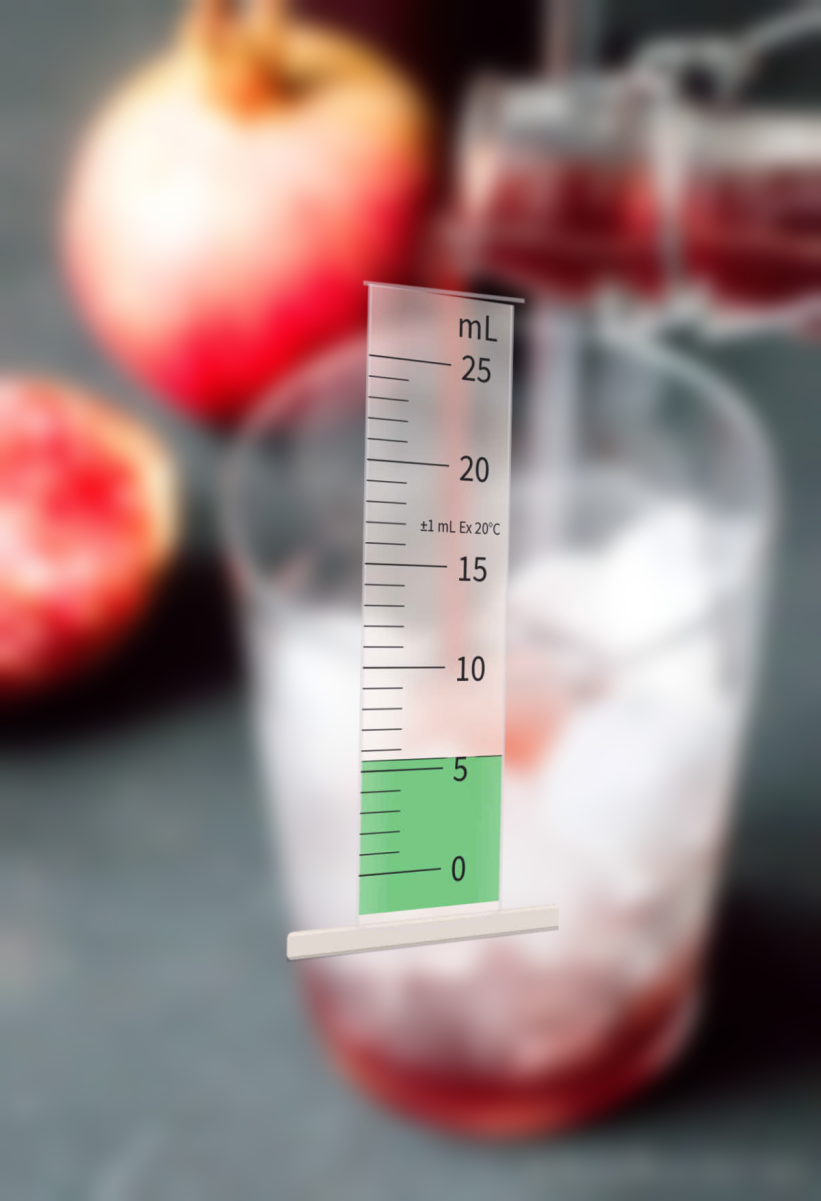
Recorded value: 5.5 mL
